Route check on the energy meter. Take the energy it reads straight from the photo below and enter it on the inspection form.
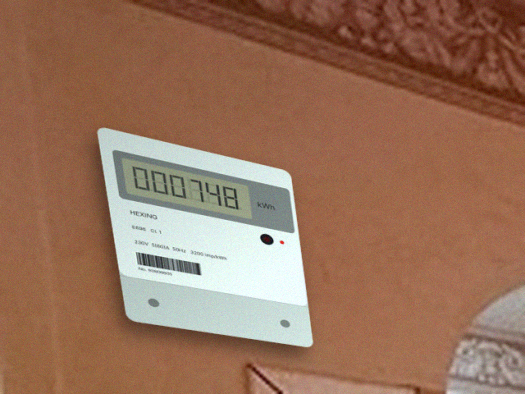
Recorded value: 748 kWh
